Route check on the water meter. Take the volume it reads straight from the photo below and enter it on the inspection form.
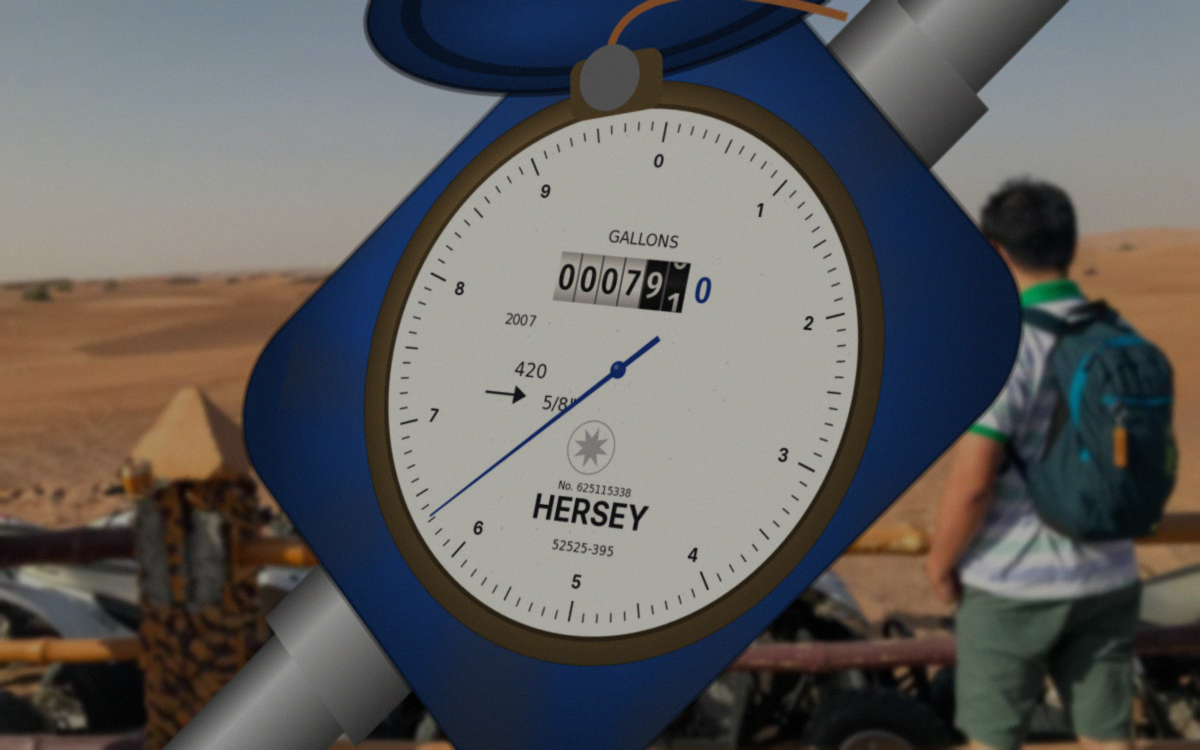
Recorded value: 7906.3 gal
